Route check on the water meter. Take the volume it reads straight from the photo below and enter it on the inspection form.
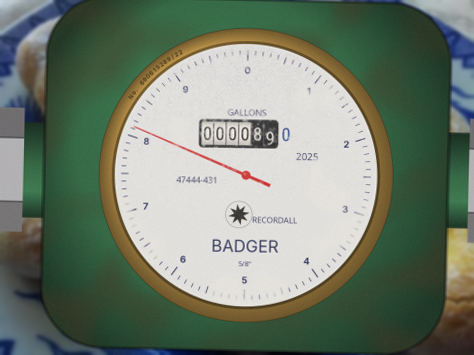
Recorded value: 888.1 gal
